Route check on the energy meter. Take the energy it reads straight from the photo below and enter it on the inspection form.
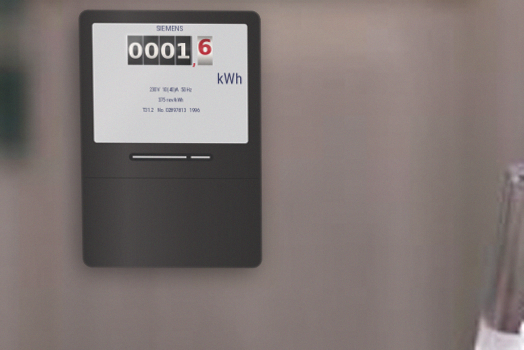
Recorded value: 1.6 kWh
